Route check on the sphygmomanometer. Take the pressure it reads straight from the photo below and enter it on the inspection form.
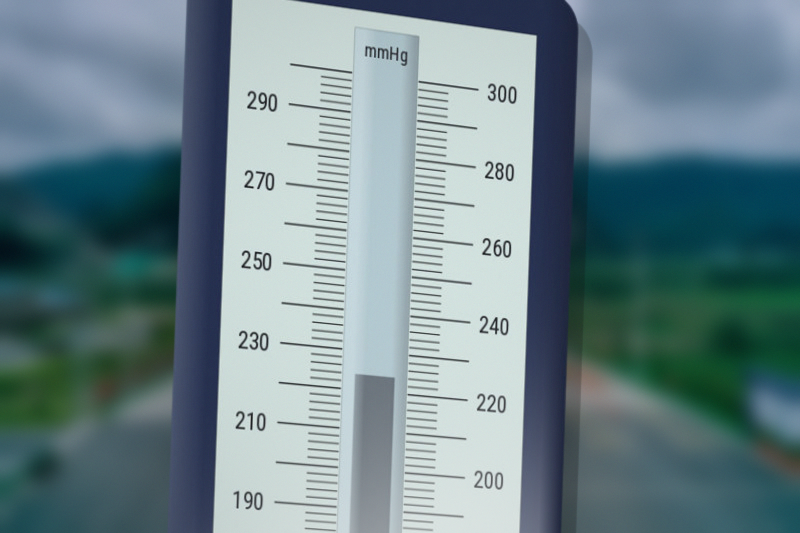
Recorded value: 224 mmHg
